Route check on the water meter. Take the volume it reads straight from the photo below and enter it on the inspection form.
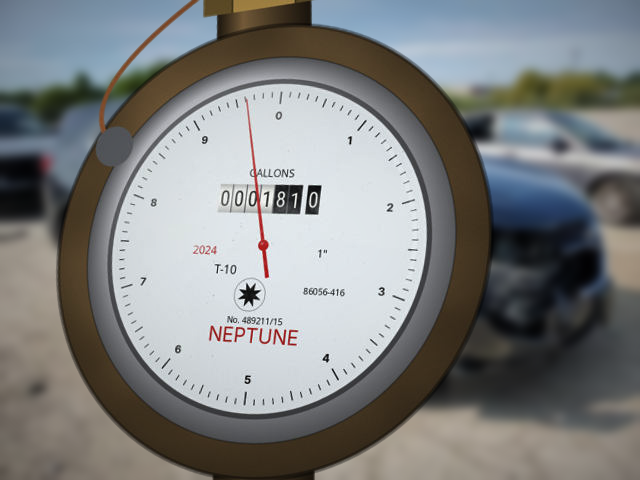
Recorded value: 1809.6 gal
